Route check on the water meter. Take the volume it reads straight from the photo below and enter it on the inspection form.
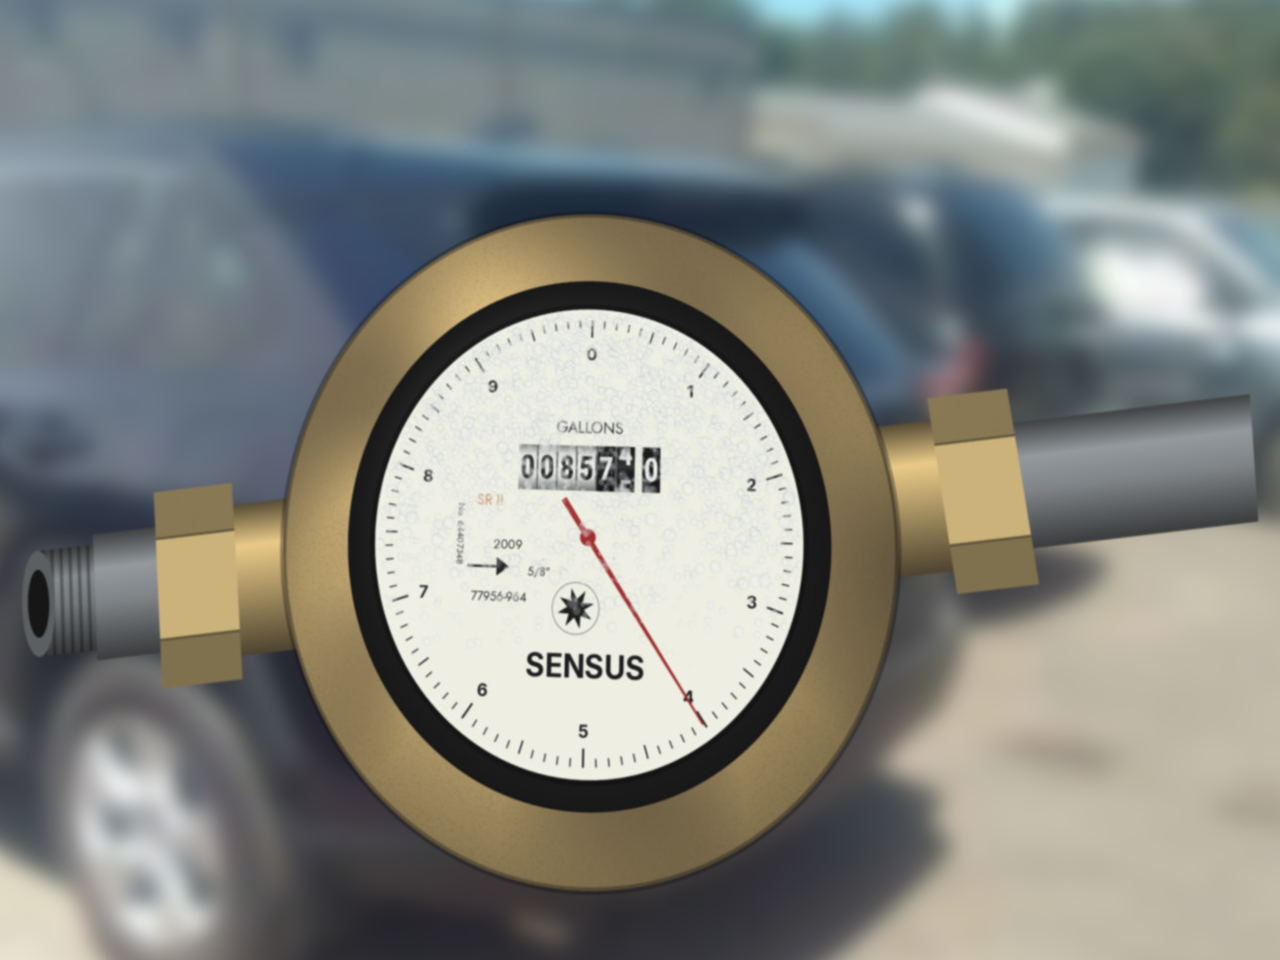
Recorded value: 85744.0 gal
